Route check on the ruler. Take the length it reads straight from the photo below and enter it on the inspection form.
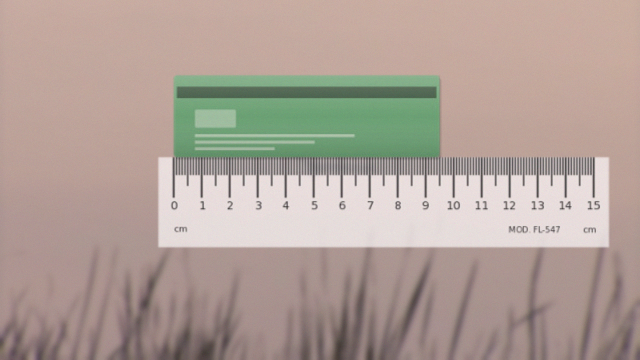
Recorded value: 9.5 cm
